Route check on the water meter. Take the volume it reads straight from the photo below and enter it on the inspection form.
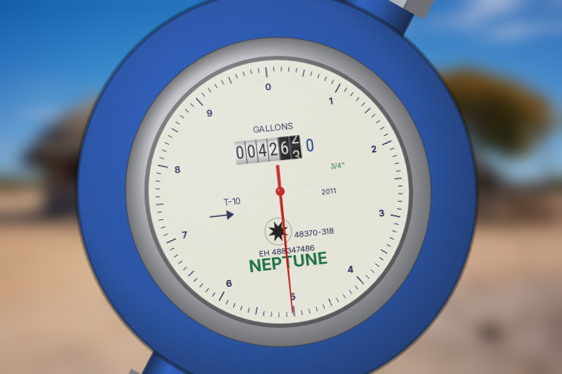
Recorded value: 42625.0 gal
